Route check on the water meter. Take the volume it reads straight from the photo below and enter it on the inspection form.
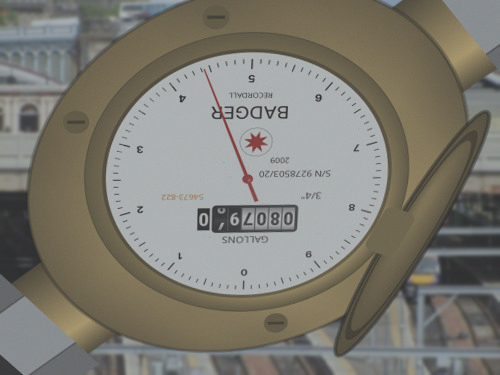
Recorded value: 807974.4 gal
